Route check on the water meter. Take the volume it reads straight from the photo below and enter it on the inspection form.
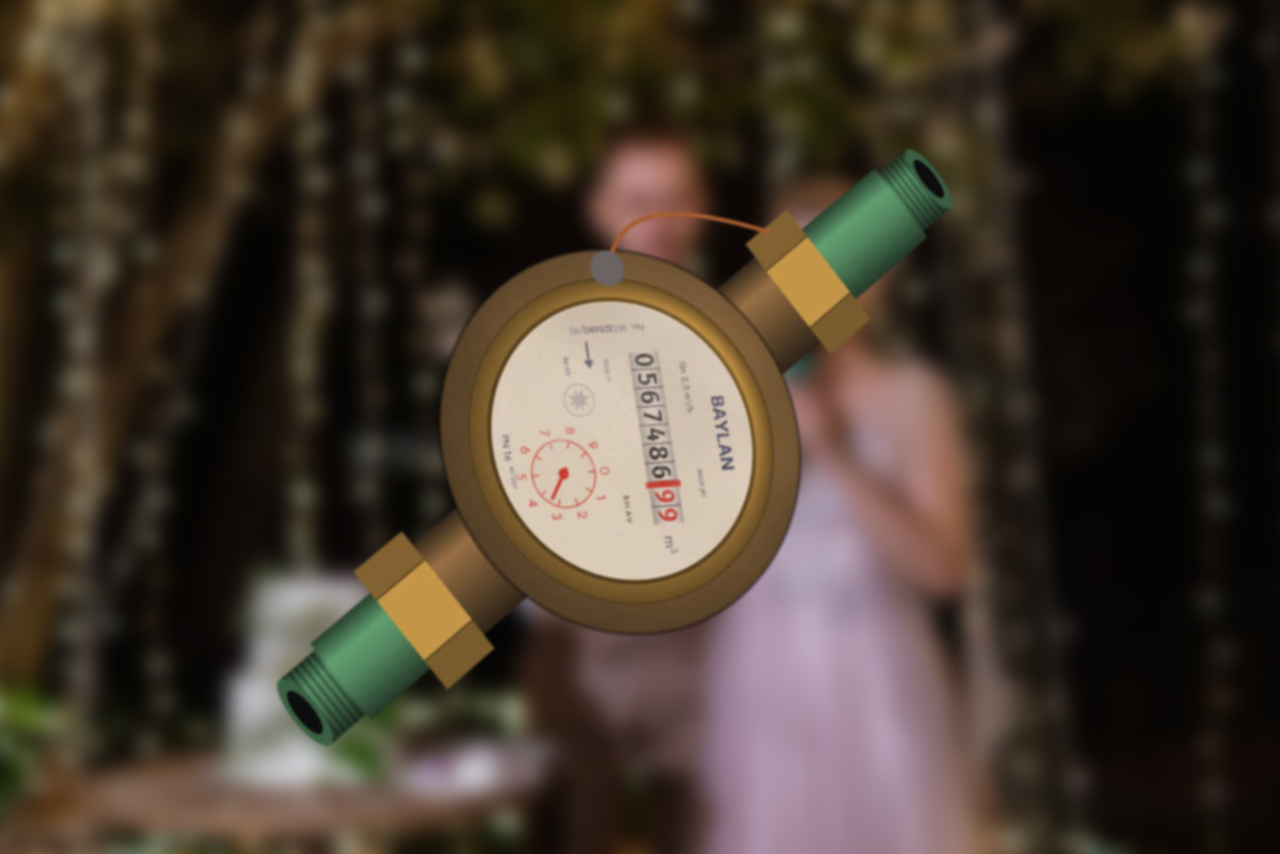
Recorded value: 567486.993 m³
